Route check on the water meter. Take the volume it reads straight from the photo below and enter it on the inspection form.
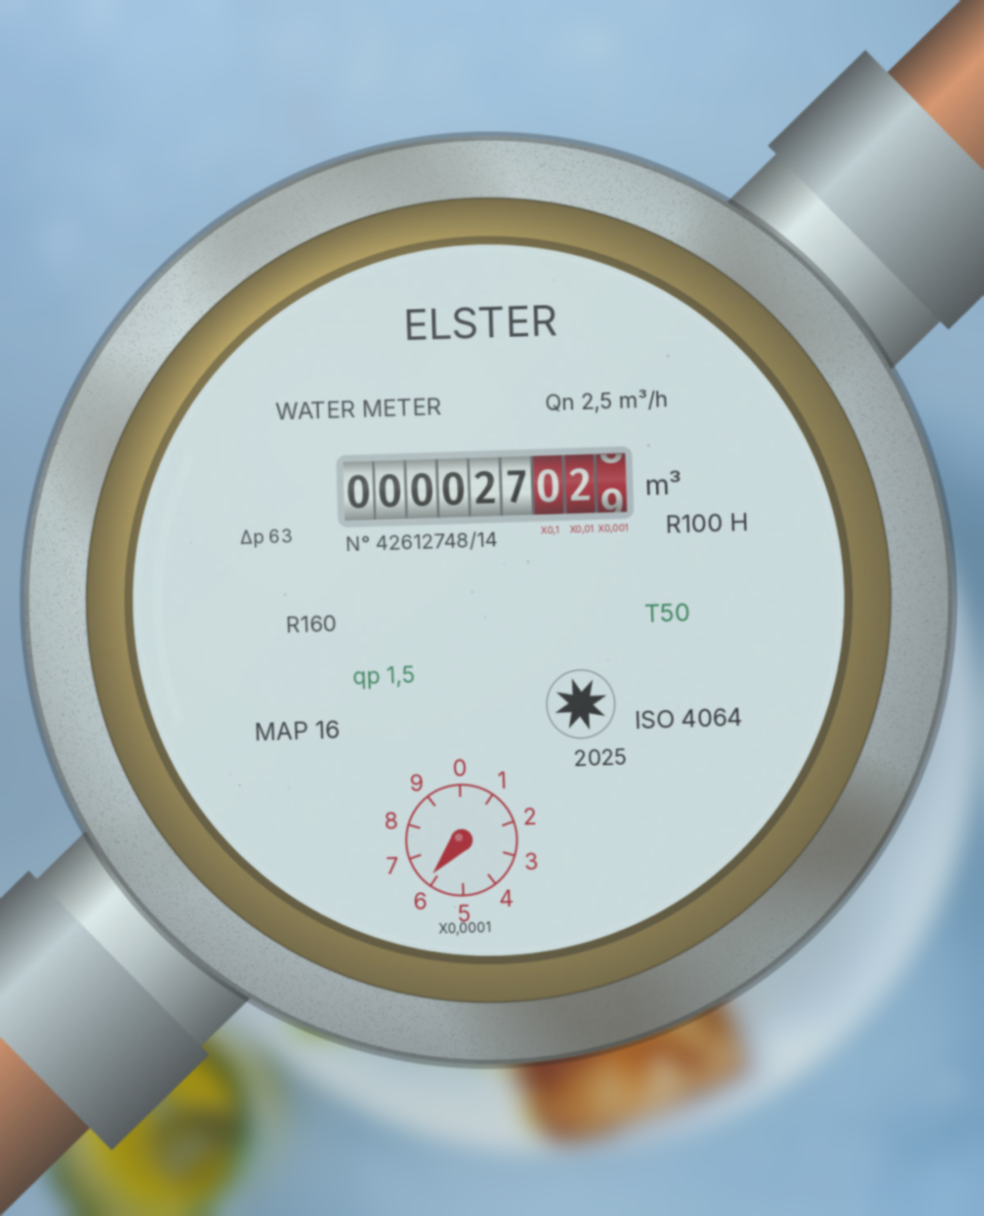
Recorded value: 27.0286 m³
